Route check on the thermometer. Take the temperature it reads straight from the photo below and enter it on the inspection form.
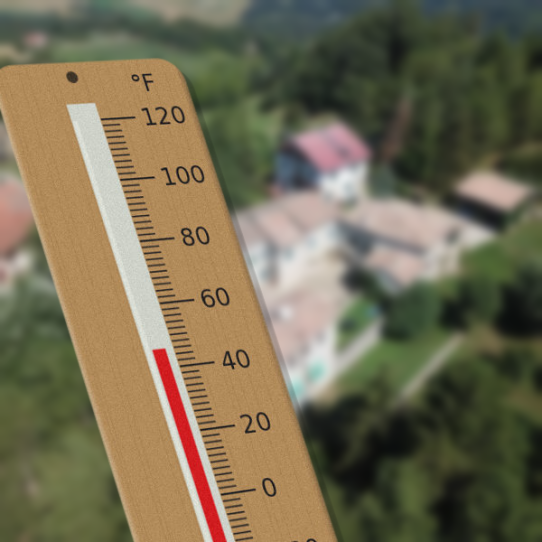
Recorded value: 46 °F
